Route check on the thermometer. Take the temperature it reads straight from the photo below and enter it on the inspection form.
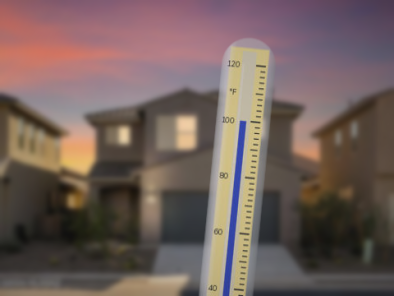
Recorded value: 100 °F
